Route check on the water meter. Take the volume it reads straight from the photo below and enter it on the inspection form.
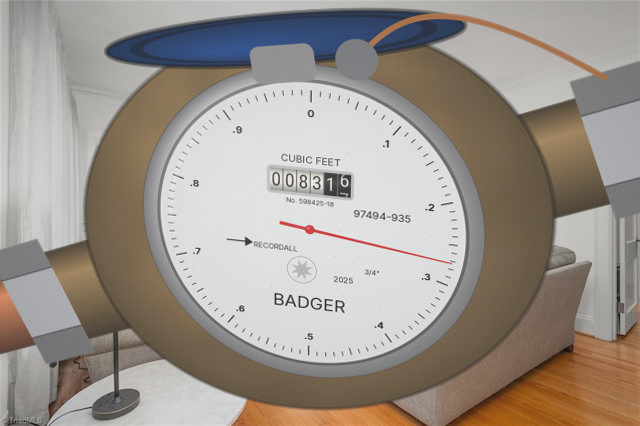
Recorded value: 8316.27 ft³
